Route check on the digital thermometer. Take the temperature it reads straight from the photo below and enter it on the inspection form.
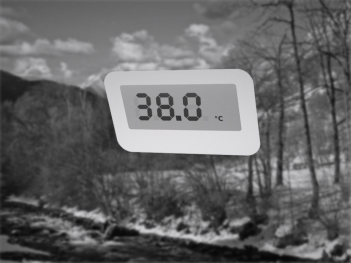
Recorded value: 38.0 °C
